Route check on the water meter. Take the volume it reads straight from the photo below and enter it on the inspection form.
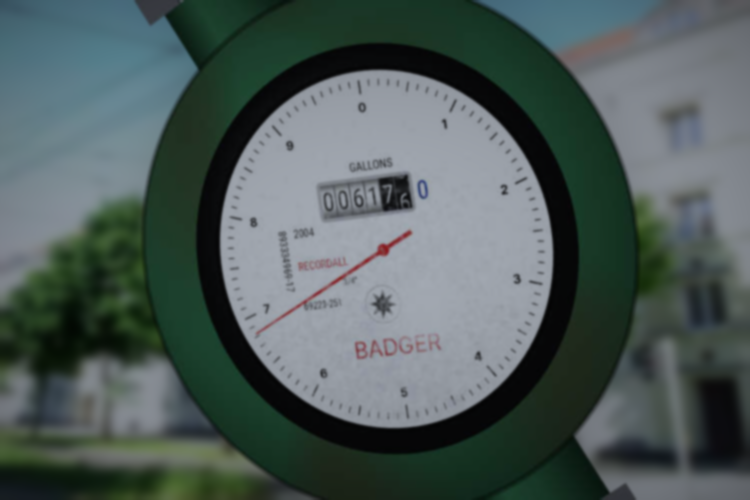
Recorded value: 61756.8 gal
